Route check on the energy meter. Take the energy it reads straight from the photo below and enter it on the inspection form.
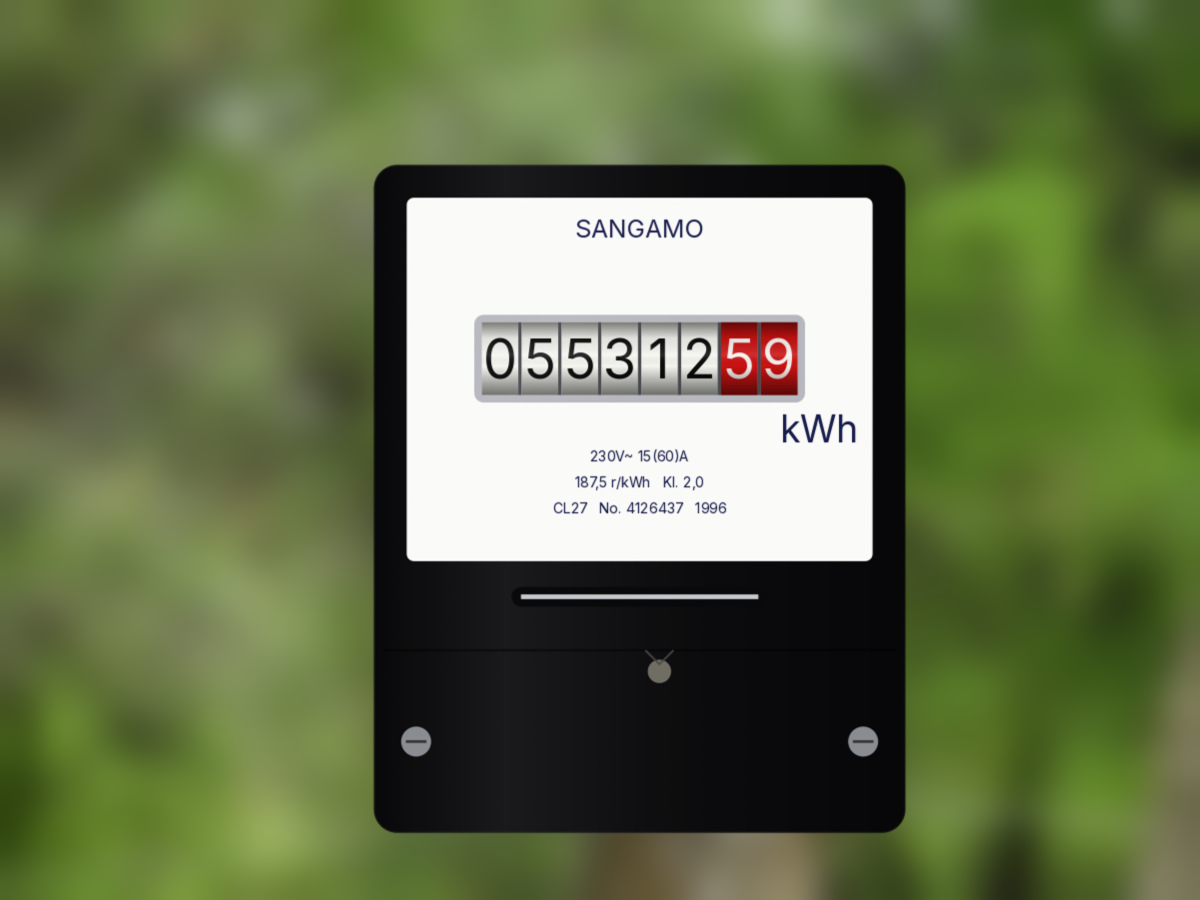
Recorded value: 55312.59 kWh
